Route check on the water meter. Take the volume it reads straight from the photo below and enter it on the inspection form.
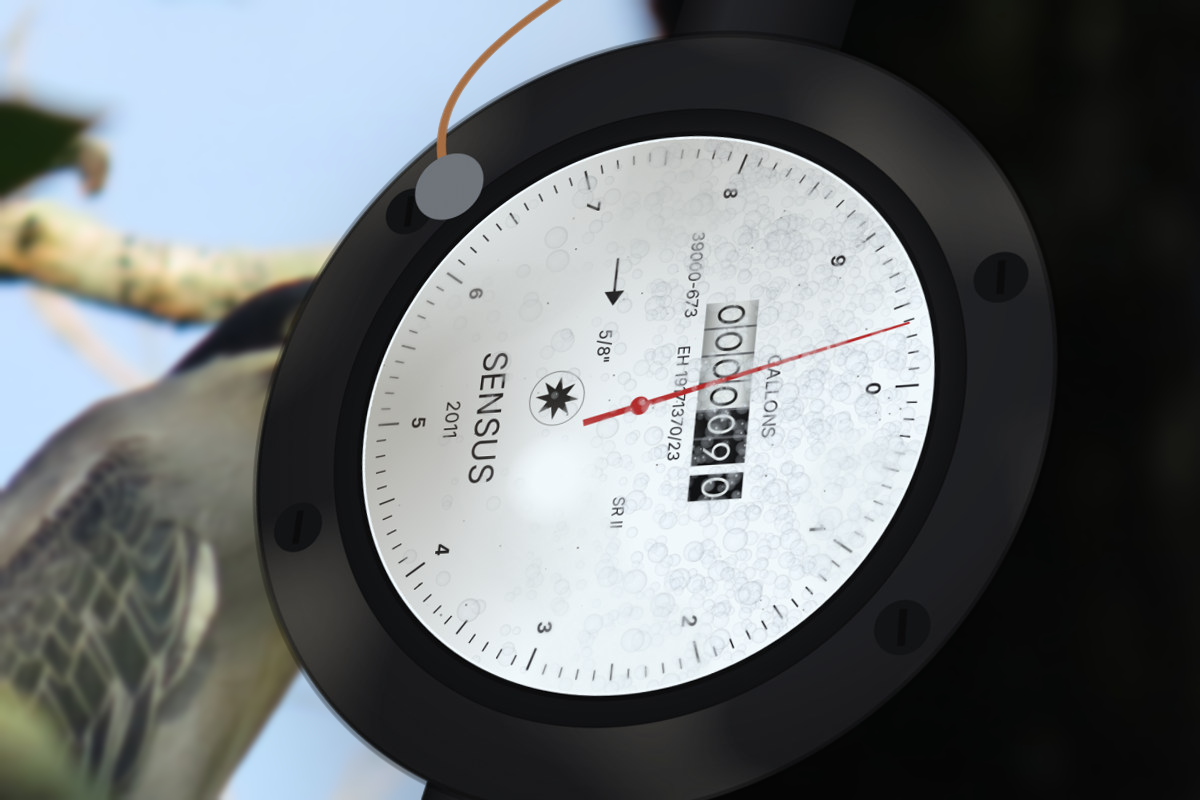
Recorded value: 89.6 gal
